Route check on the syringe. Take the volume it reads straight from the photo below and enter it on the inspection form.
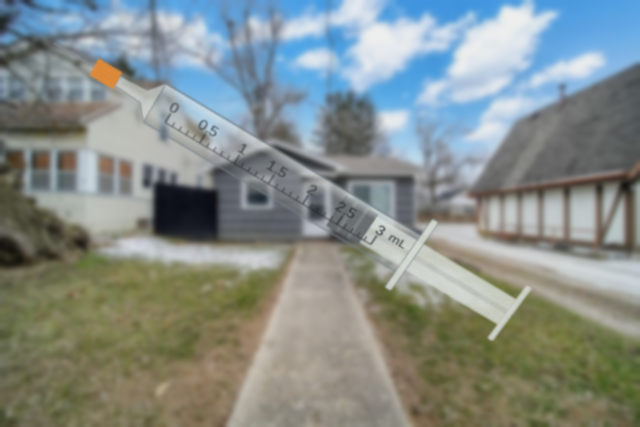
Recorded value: 2.4 mL
